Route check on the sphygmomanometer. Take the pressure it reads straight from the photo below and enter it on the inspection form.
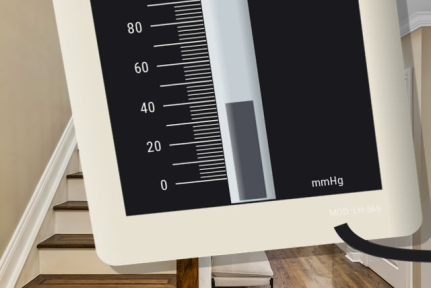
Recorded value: 38 mmHg
